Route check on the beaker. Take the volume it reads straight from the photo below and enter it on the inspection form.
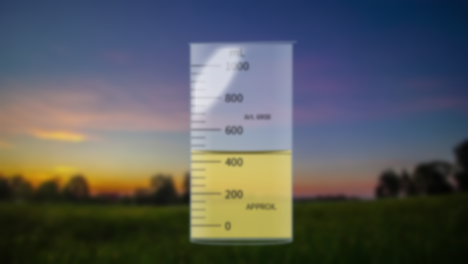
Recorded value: 450 mL
